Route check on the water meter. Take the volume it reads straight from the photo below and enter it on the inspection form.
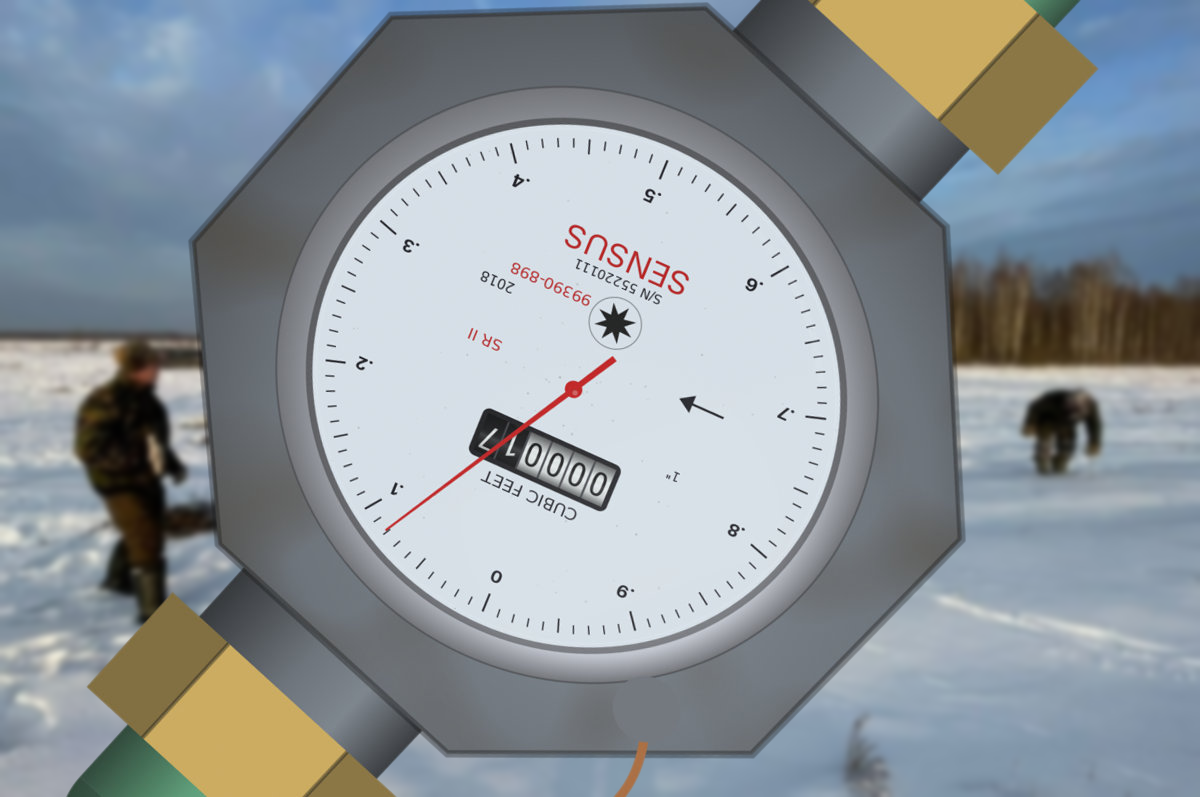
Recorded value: 17.08 ft³
